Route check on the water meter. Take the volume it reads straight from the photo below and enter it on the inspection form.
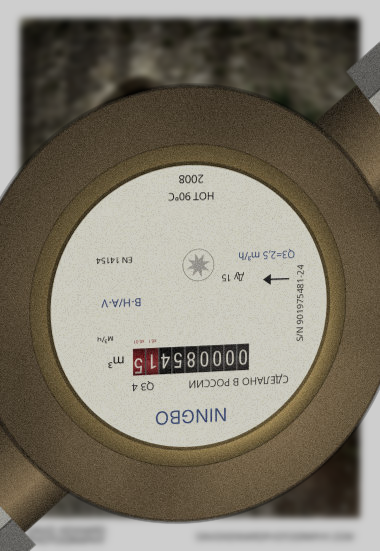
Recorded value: 854.15 m³
